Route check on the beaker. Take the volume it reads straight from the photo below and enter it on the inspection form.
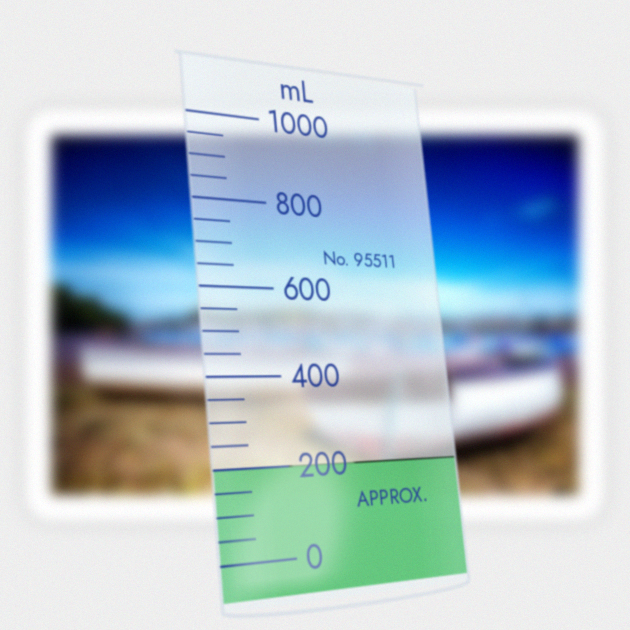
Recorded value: 200 mL
